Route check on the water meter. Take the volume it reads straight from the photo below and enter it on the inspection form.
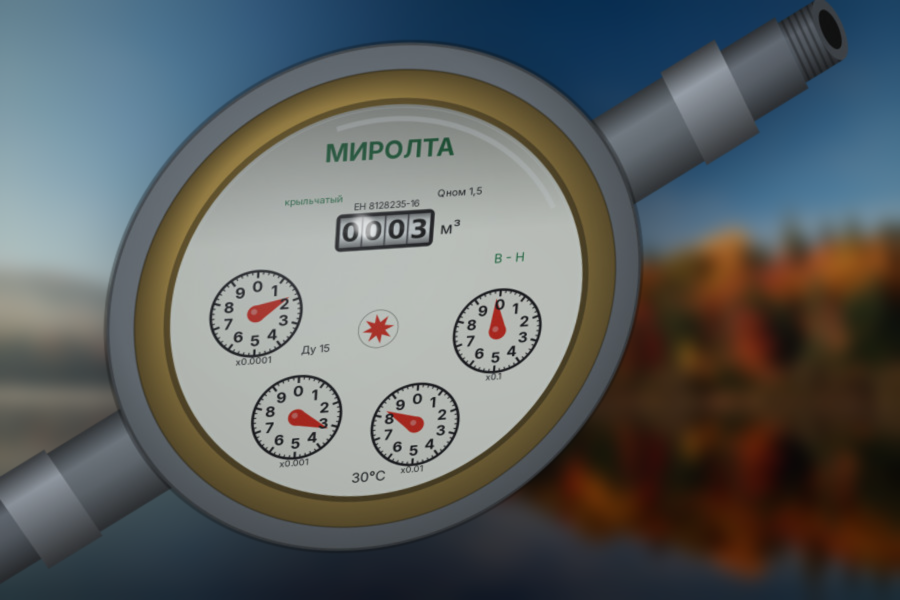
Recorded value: 2.9831 m³
